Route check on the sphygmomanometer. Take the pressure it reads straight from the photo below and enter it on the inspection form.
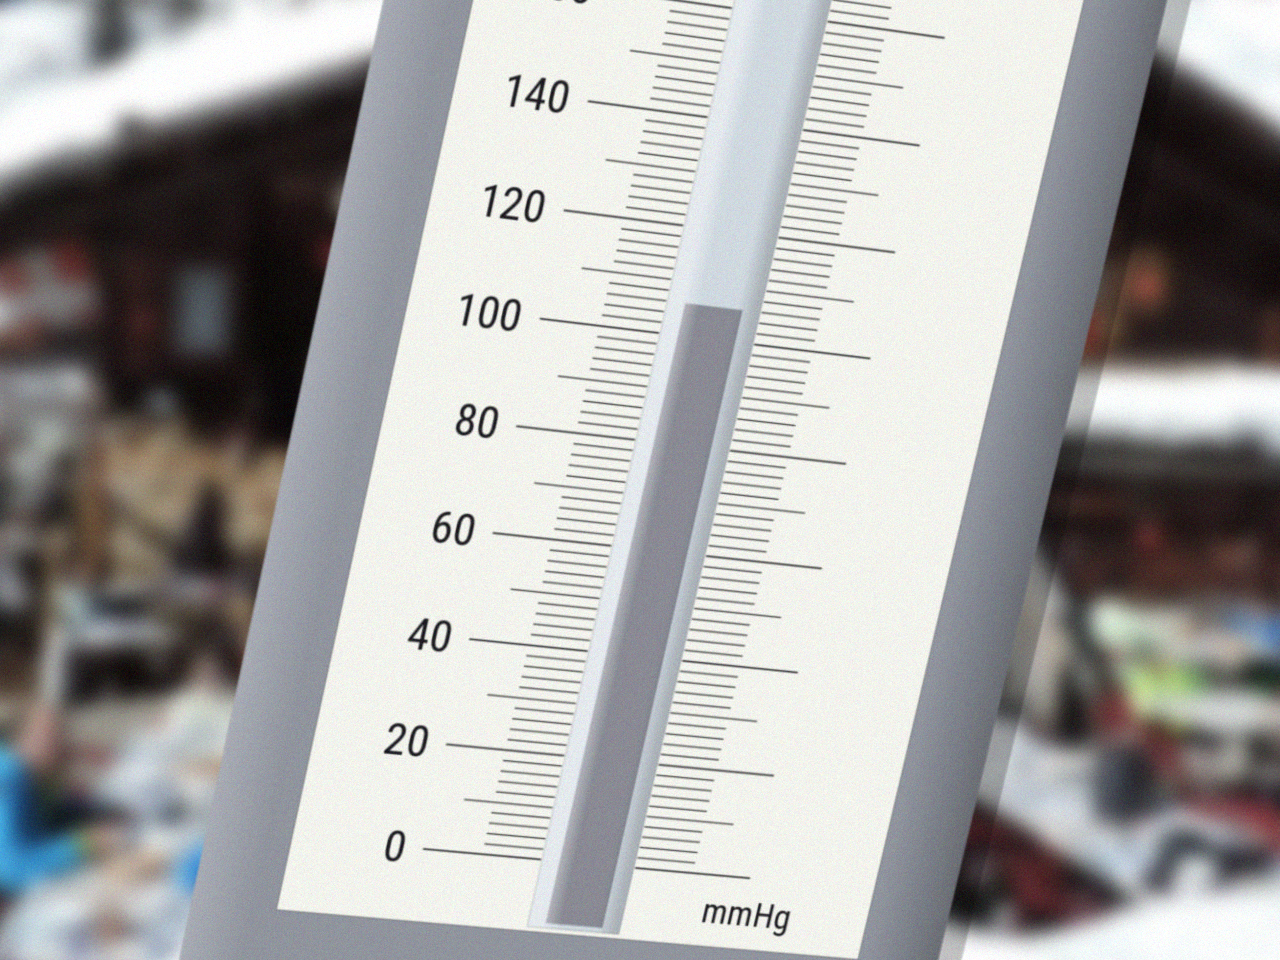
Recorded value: 106 mmHg
